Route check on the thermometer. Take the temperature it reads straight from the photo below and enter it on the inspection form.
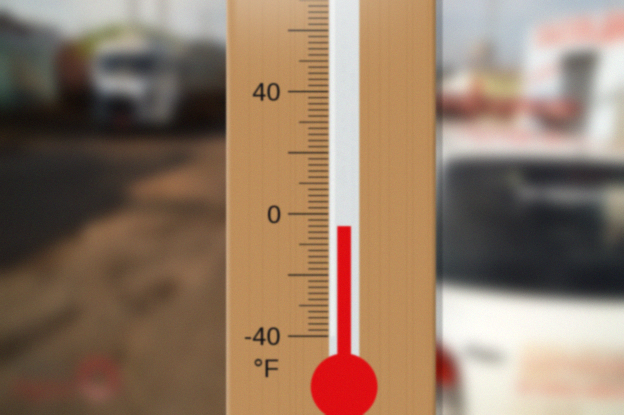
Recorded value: -4 °F
